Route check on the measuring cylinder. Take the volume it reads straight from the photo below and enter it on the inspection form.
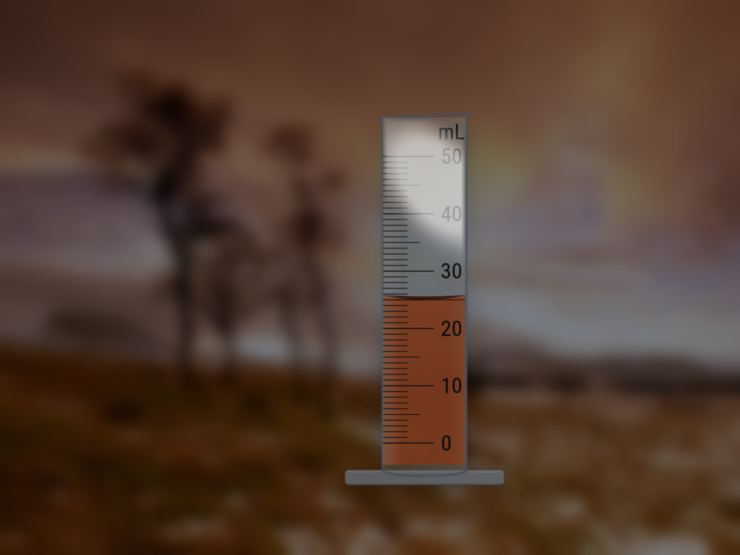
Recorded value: 25 mL
